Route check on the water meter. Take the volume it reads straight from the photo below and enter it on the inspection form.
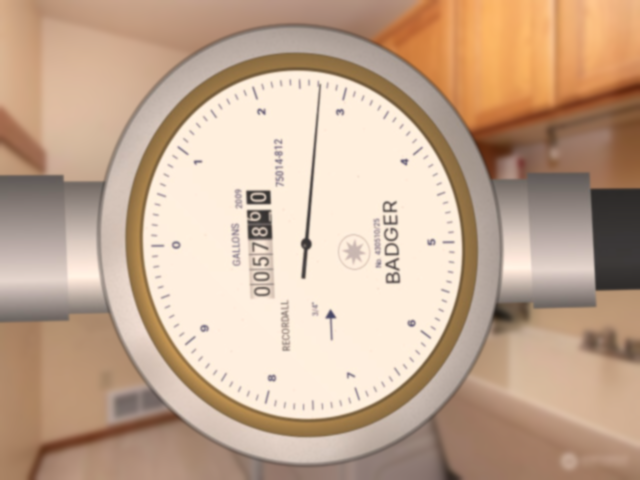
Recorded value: 57862.7 gal
